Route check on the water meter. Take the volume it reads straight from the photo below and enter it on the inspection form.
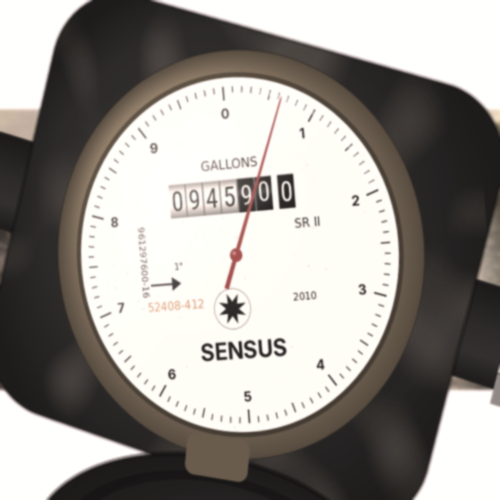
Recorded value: 945900.6 gal
